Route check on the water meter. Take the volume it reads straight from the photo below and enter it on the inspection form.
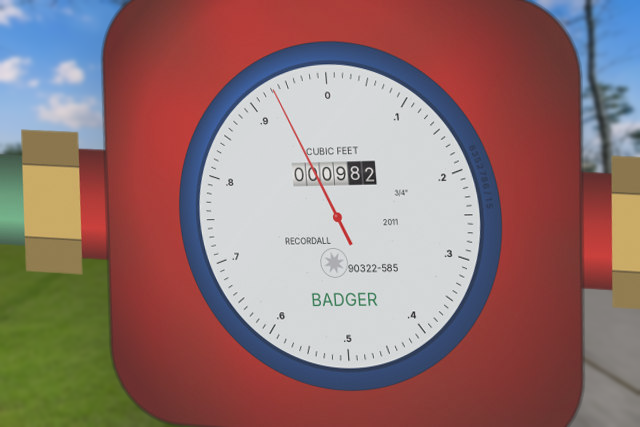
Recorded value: 981.93 ft³
